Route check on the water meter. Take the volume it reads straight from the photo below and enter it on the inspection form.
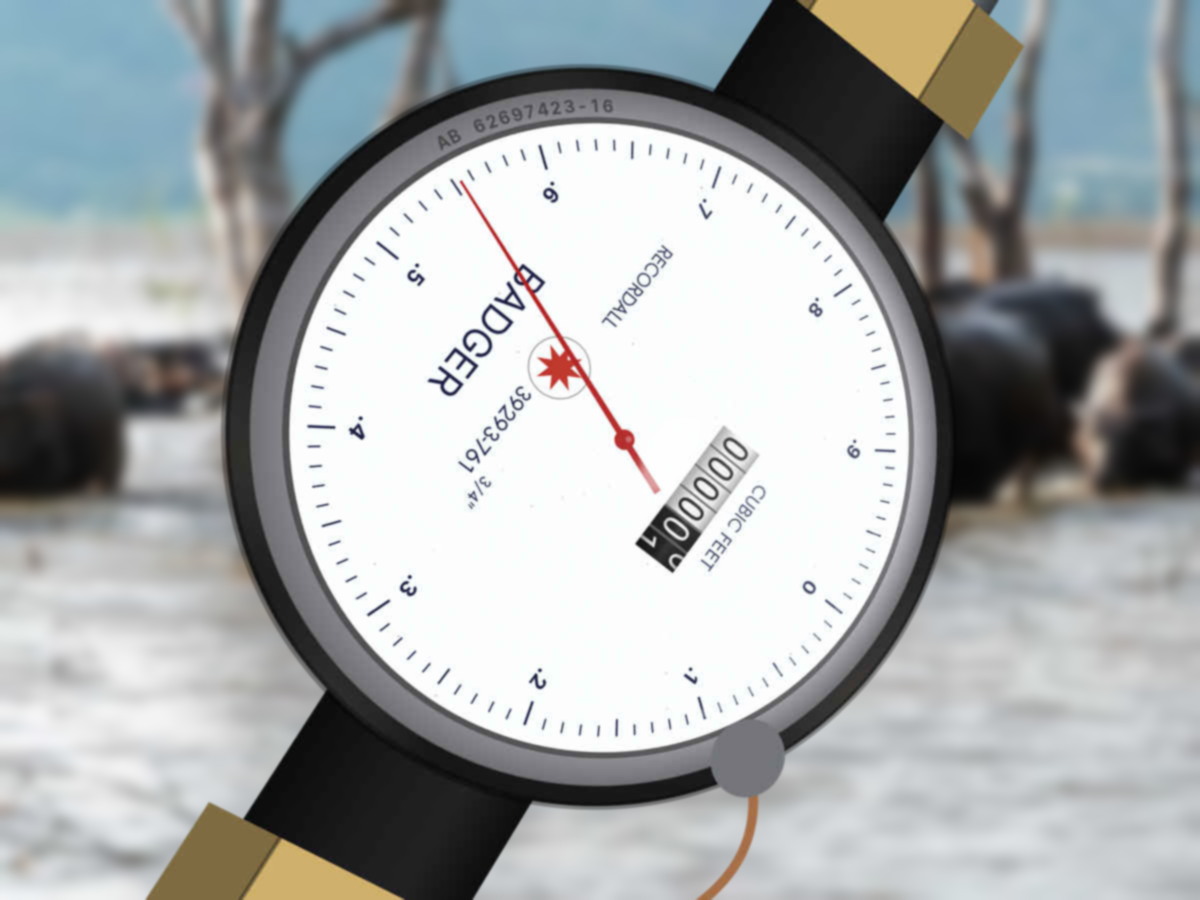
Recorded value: 0.55 ft³
